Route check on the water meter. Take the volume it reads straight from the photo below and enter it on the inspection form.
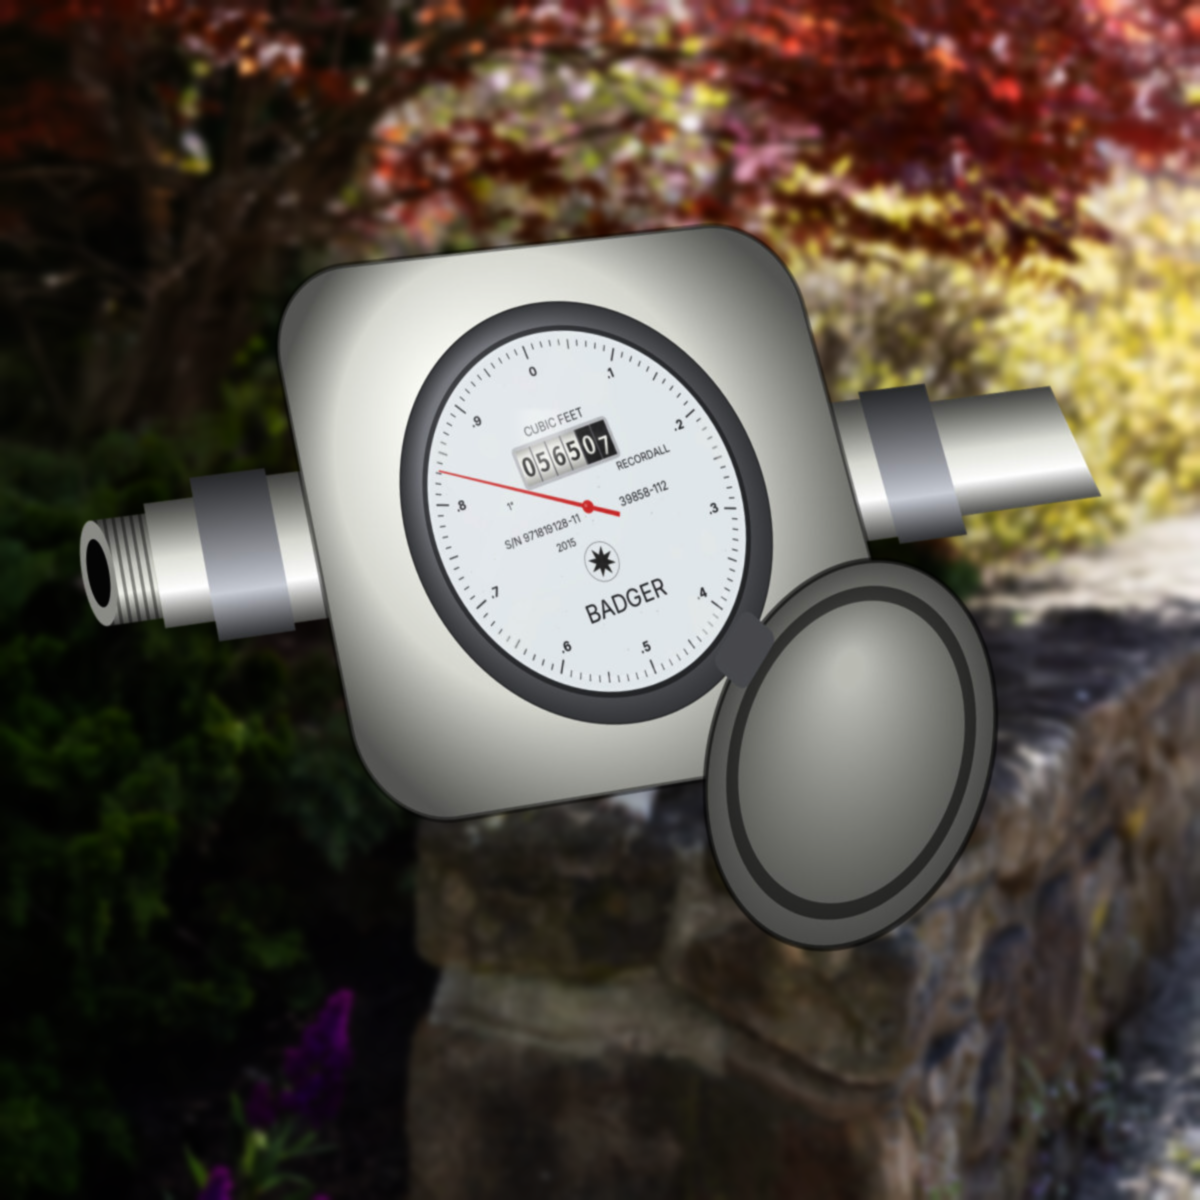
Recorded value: 56506.83 ft³
